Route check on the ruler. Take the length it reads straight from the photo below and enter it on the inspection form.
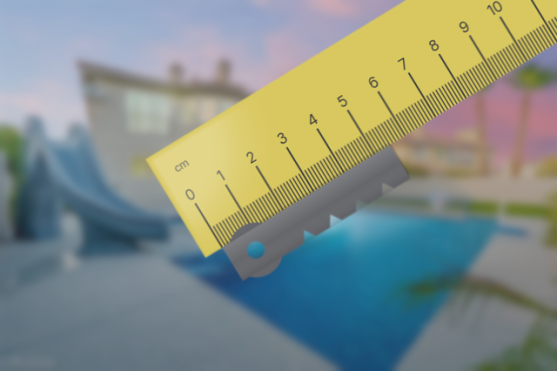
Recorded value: 5.5 cm
